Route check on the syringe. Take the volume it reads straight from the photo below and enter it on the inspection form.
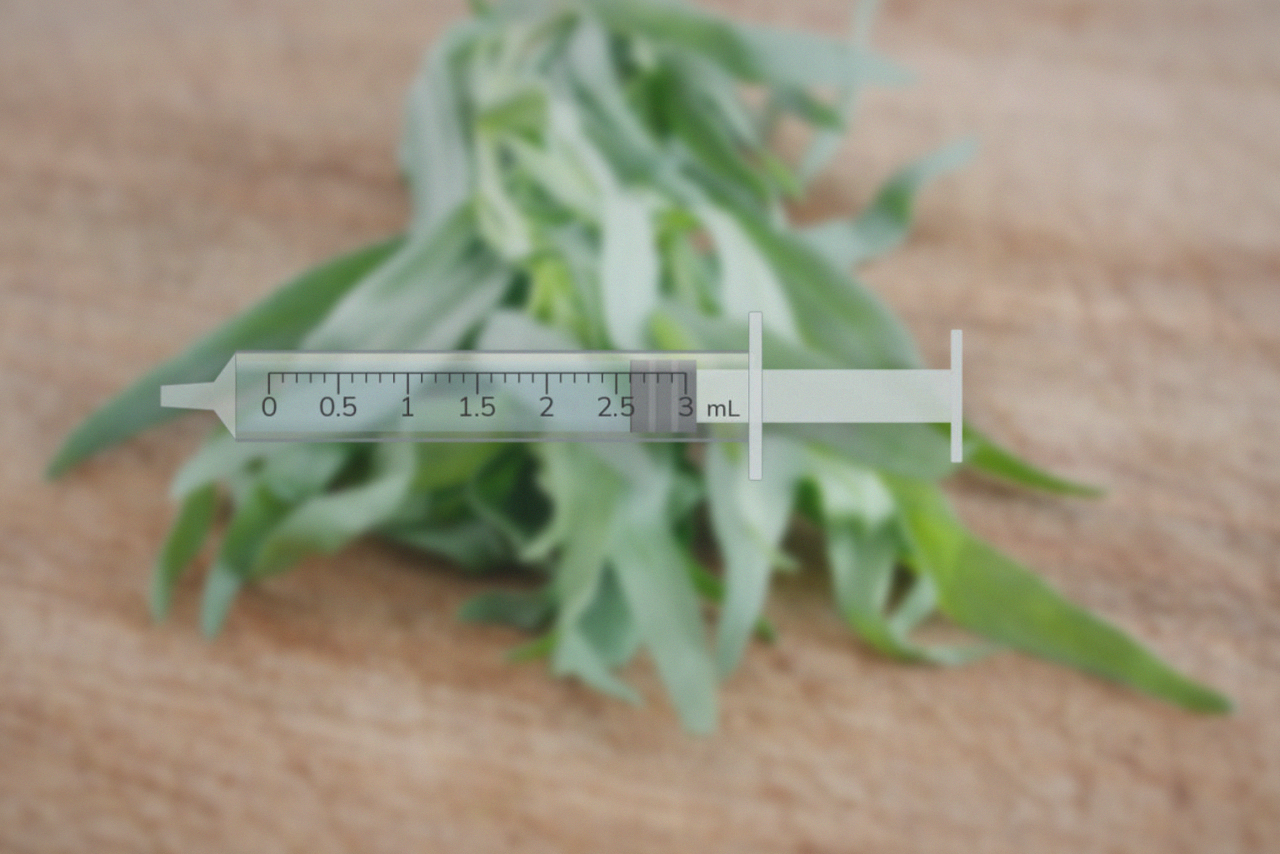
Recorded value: 2.6 mL
